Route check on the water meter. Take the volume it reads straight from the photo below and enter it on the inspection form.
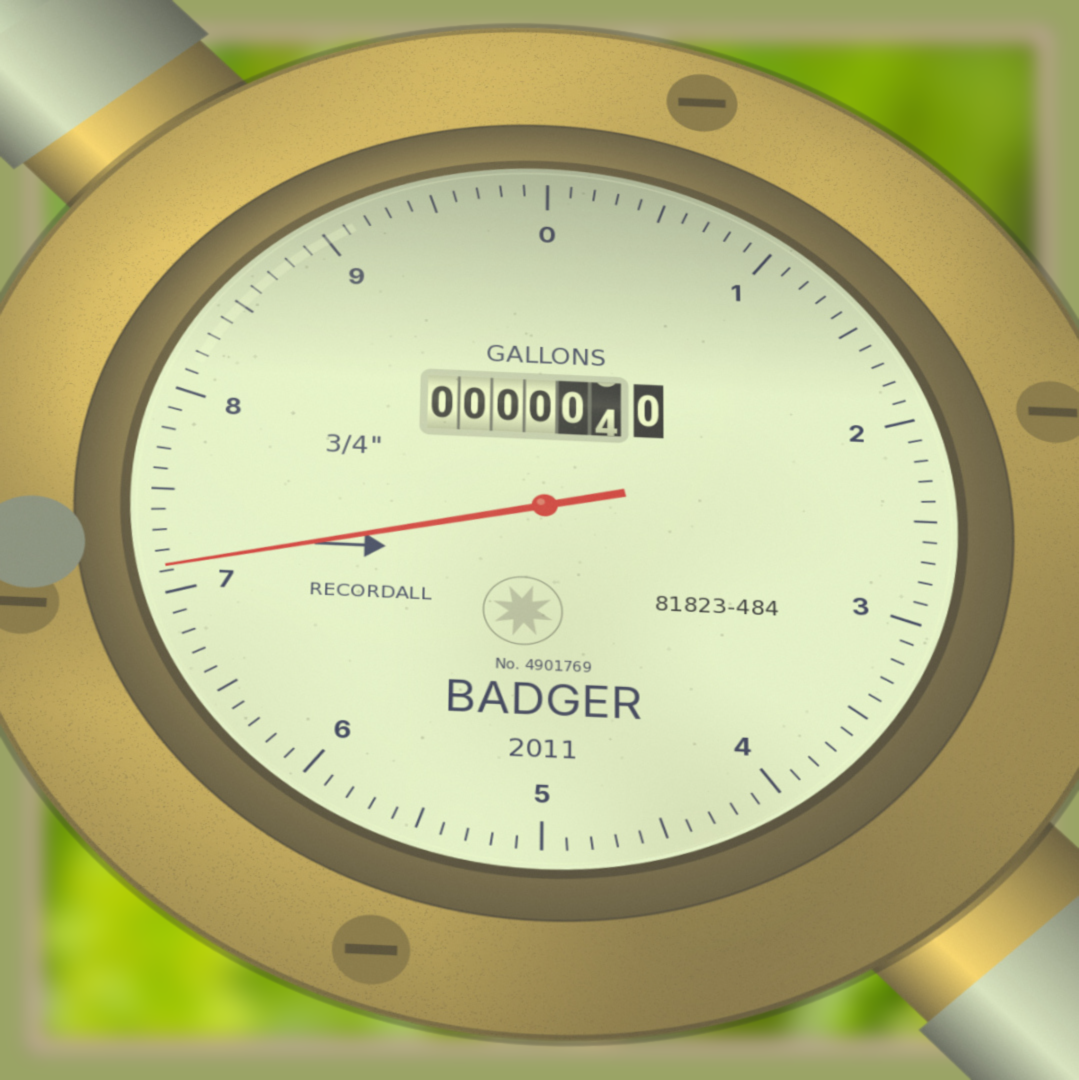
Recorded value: 37.1 gal
